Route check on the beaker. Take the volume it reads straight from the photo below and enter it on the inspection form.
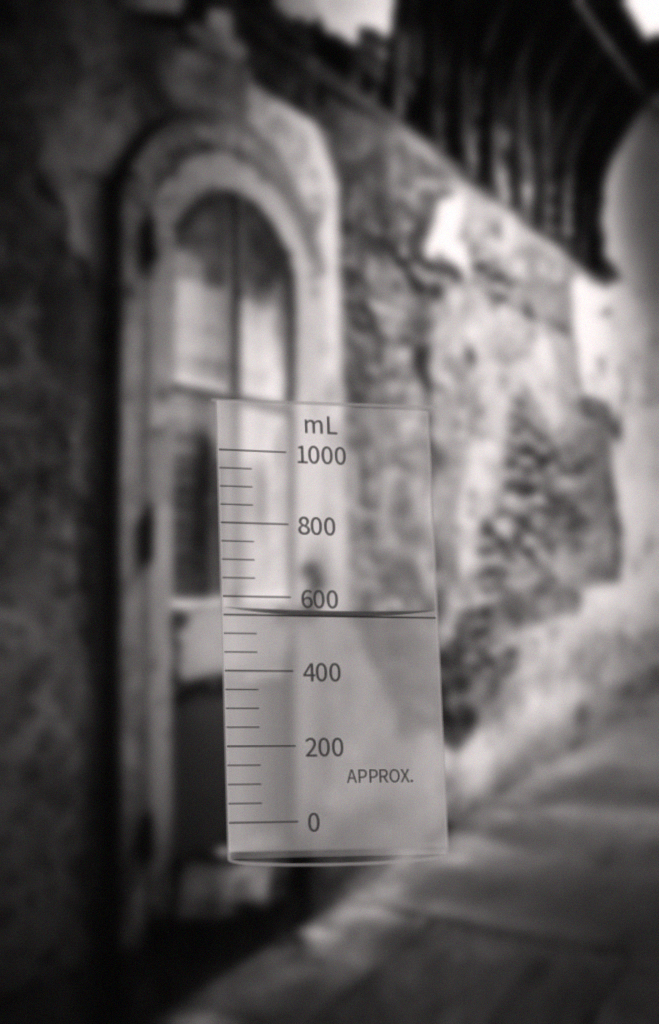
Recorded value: 550 mL
